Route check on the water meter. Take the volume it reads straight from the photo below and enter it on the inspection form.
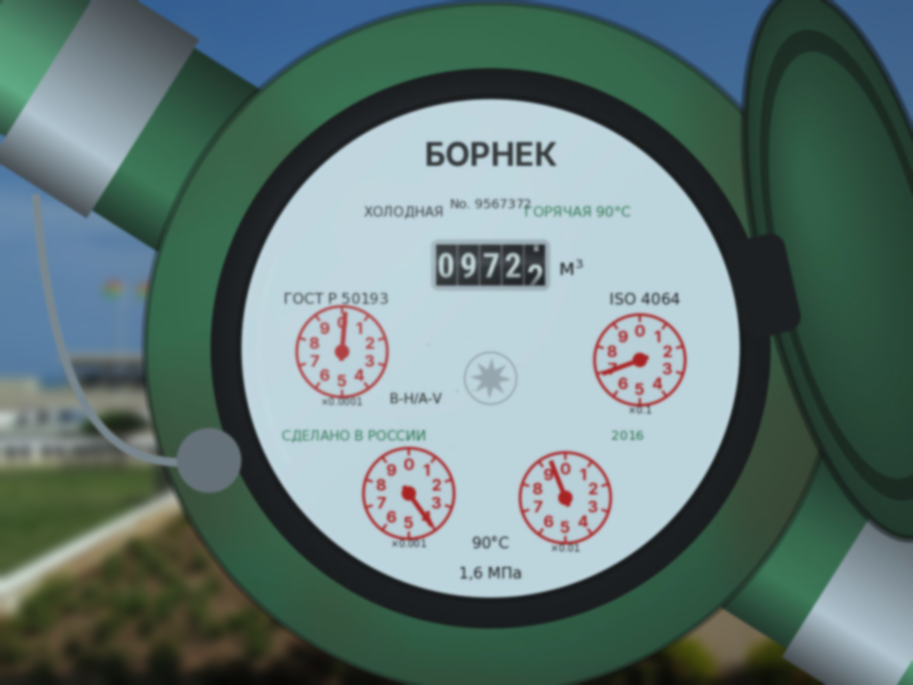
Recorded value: 9721.6940 m³
